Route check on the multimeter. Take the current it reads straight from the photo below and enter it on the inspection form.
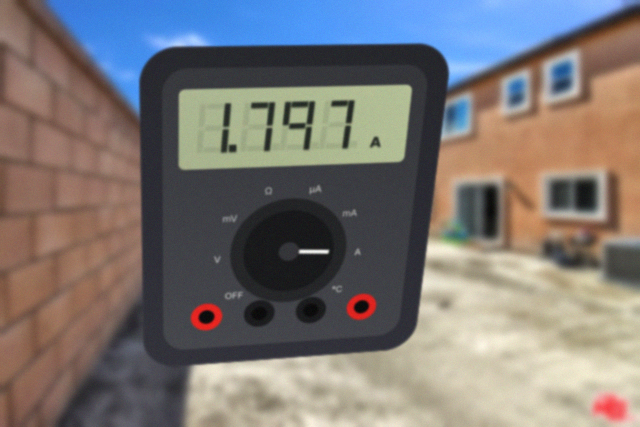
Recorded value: 1.797 A
